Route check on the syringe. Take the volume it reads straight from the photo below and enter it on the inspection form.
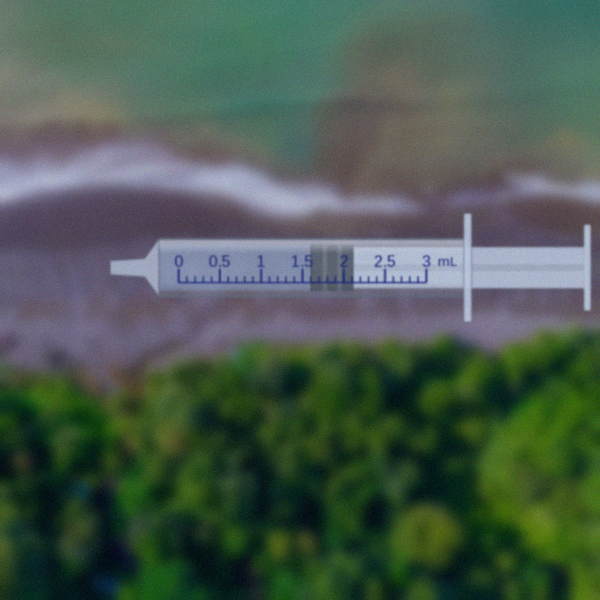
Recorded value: 1.6 mL
